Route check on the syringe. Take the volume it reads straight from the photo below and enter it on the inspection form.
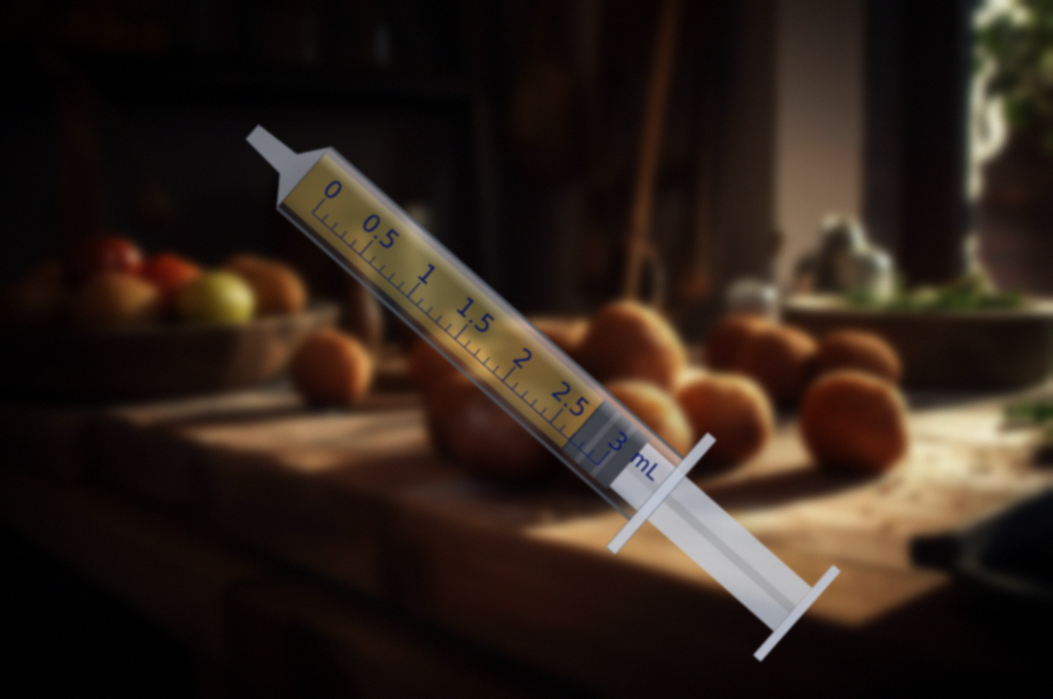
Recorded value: 2.7 mL
